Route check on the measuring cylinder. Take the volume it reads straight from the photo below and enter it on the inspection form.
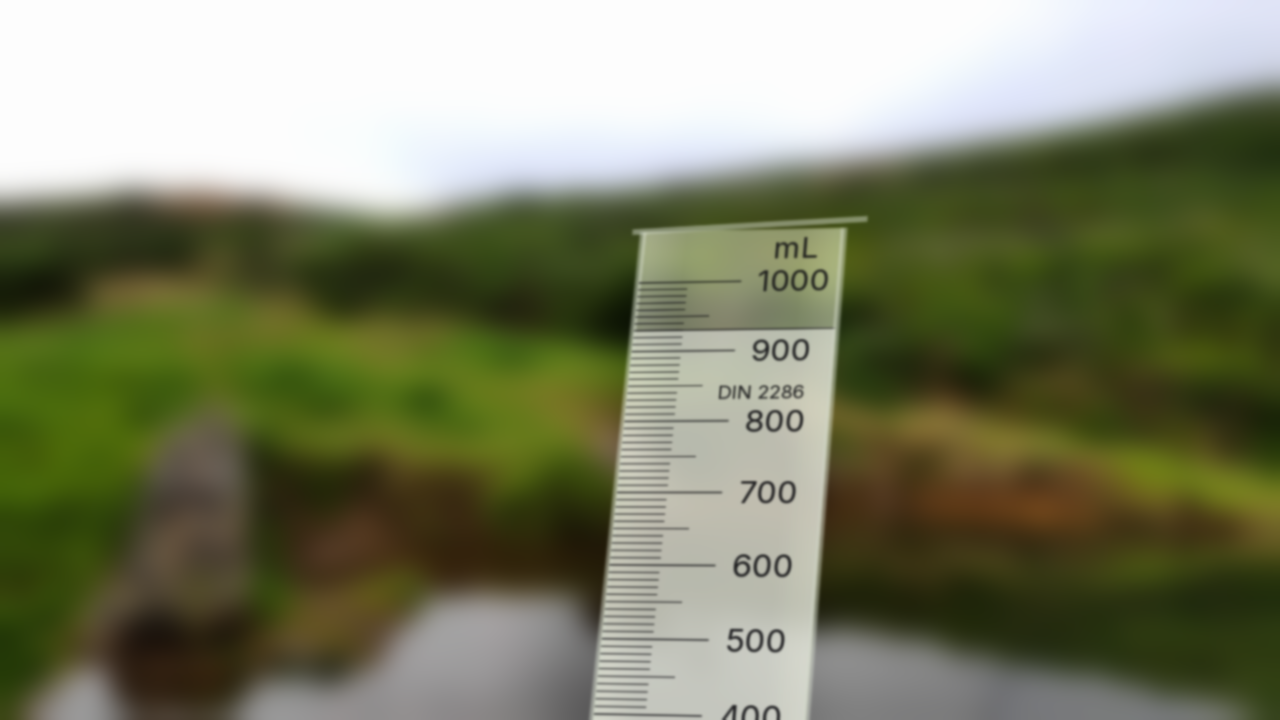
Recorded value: 930 mL
